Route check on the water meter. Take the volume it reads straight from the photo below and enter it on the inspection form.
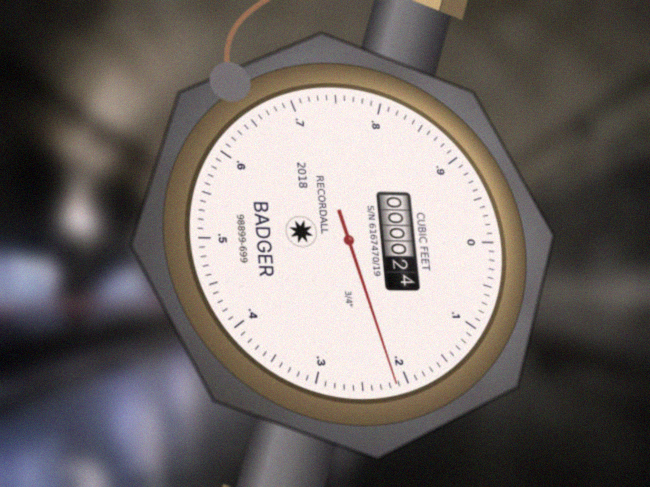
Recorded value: 24.21 ft³
